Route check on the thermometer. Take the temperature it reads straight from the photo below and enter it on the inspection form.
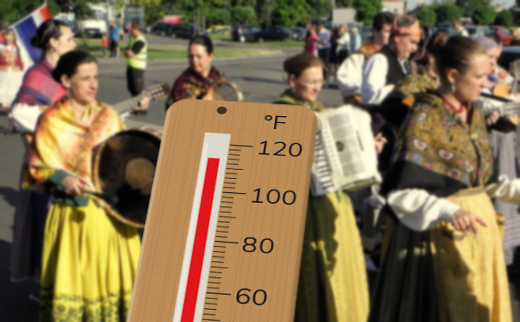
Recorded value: 114 °F
